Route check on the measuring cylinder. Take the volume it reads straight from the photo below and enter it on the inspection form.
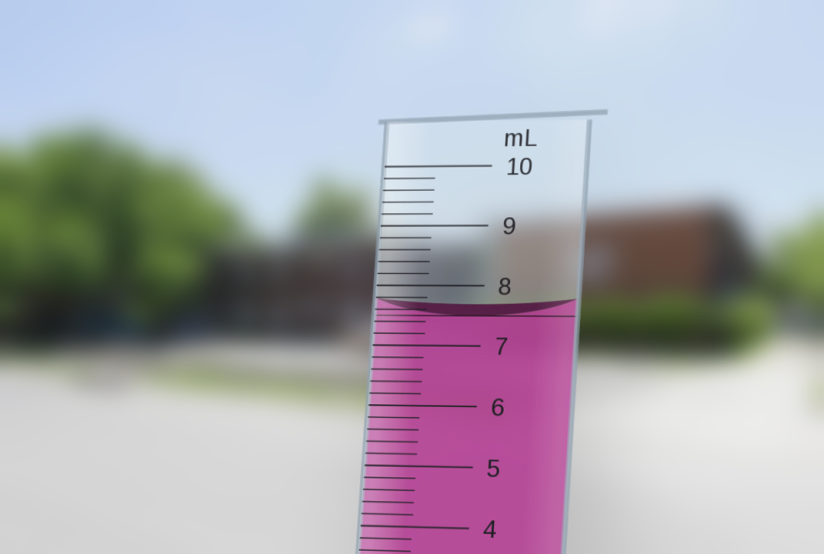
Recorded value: 7.5 mL
